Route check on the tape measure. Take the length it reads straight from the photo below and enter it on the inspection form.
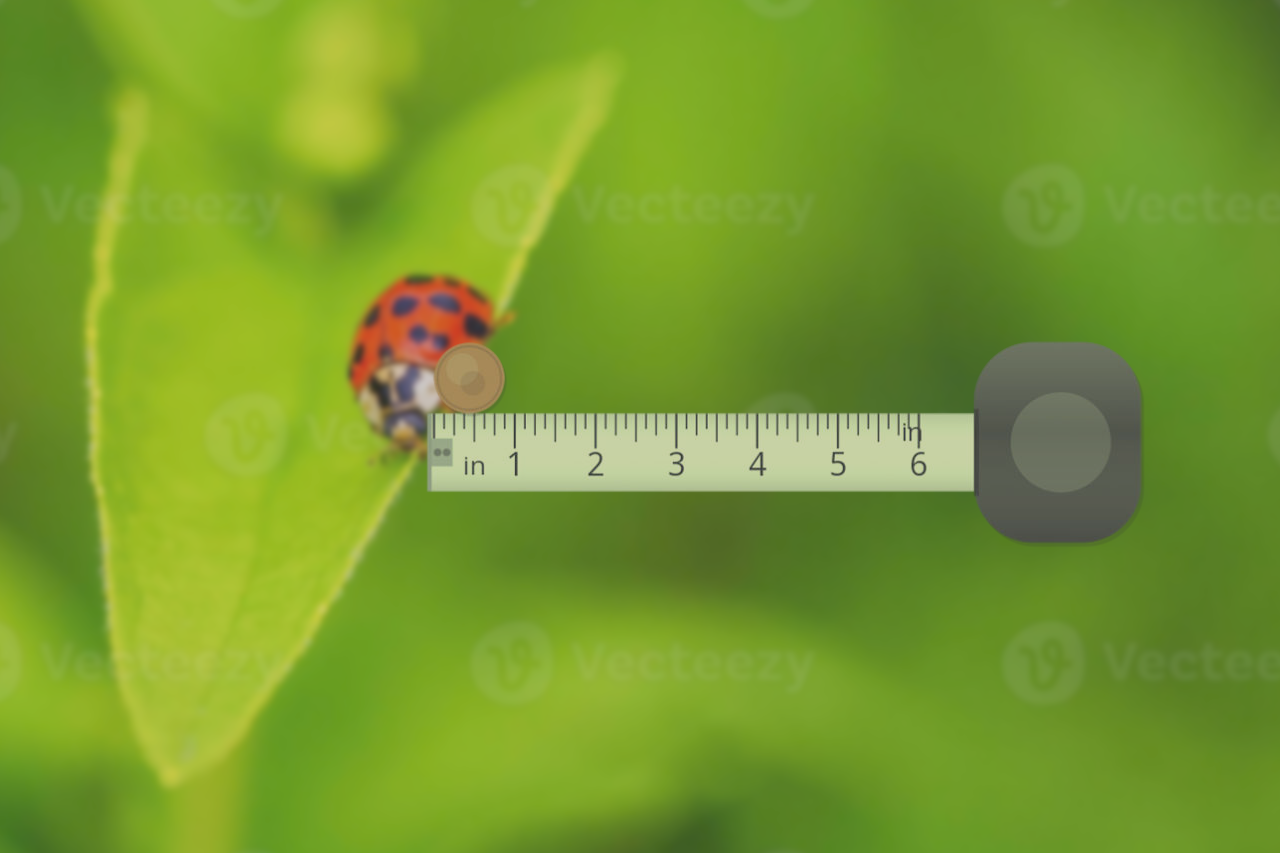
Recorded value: 0.875 in
